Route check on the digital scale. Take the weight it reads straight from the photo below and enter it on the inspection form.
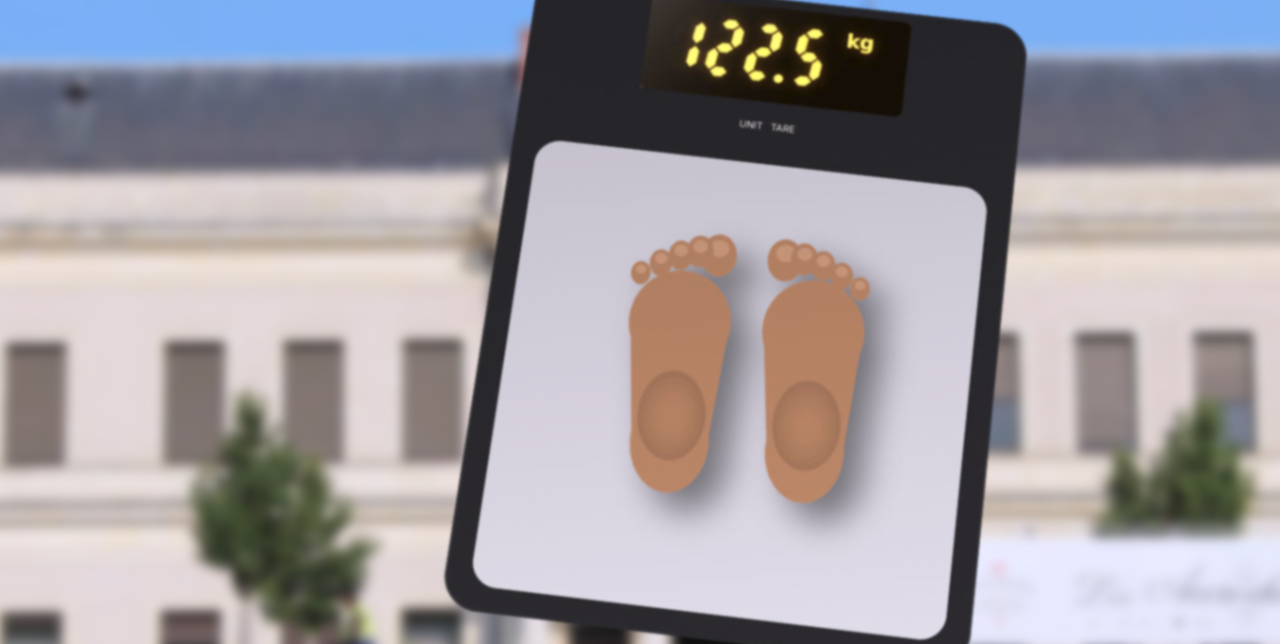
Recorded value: 122.5 kg
